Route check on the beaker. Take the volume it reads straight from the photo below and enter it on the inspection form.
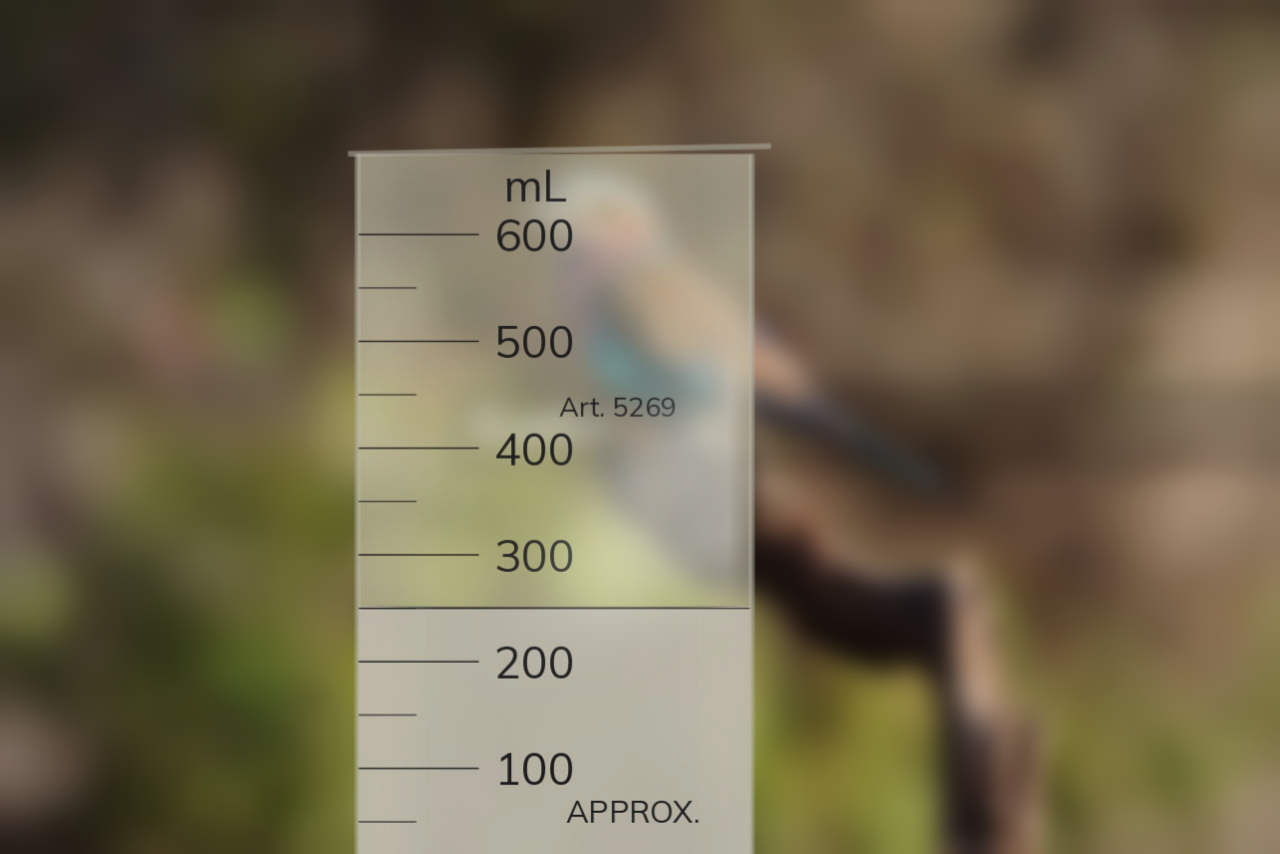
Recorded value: 250 mL
